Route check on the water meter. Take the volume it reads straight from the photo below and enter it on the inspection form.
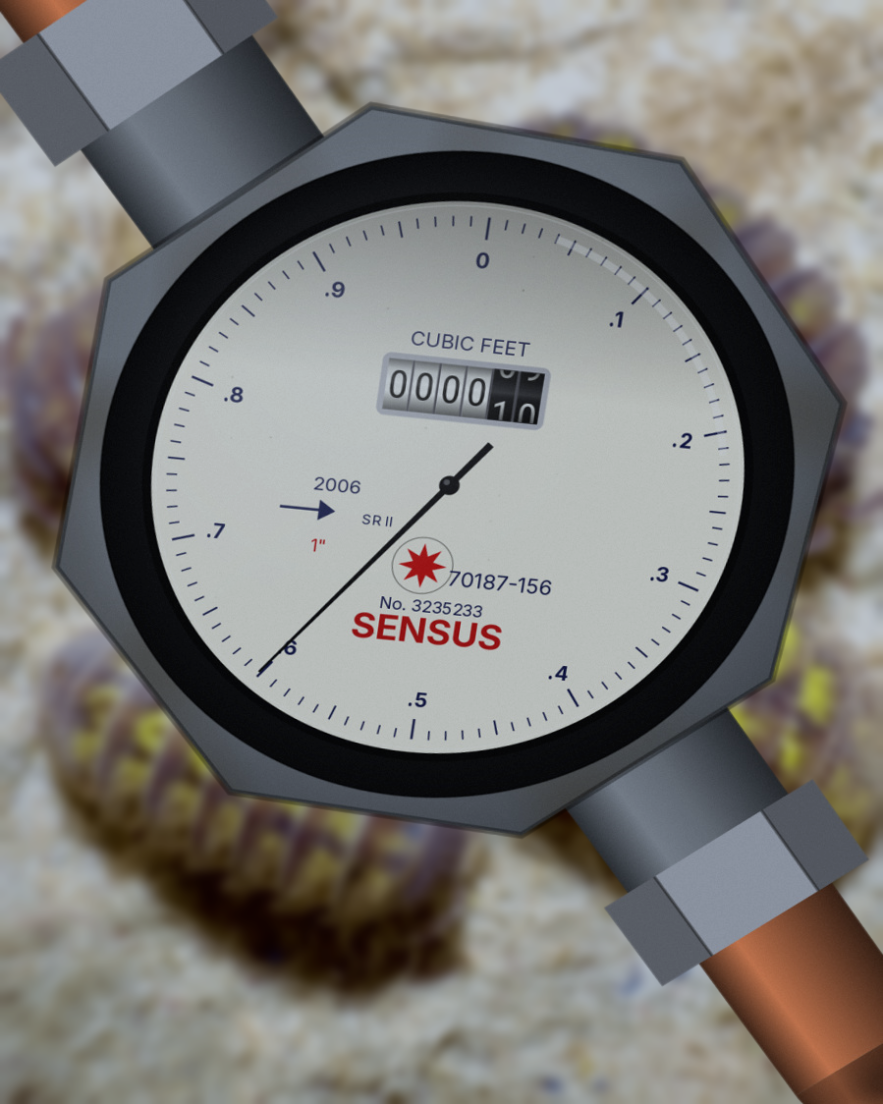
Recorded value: 9.60 ft³
